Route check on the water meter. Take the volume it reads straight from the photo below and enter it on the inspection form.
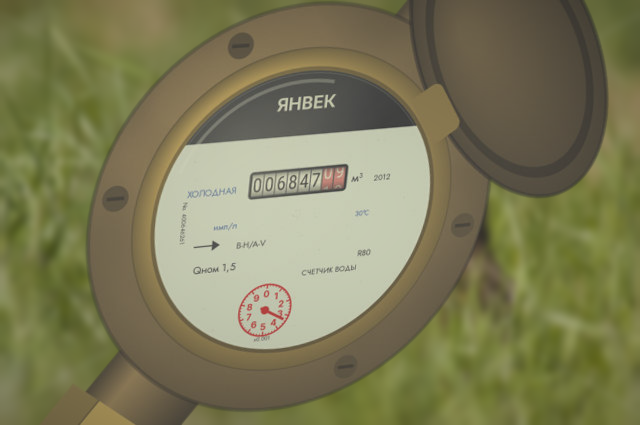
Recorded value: 6847.093 m³
